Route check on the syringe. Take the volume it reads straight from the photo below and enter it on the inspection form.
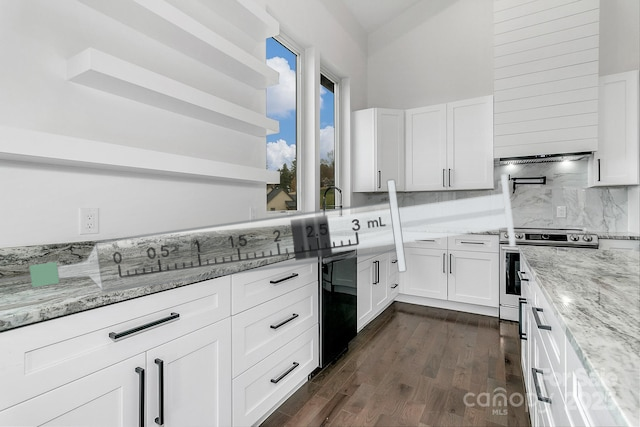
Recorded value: 2.2 mL
